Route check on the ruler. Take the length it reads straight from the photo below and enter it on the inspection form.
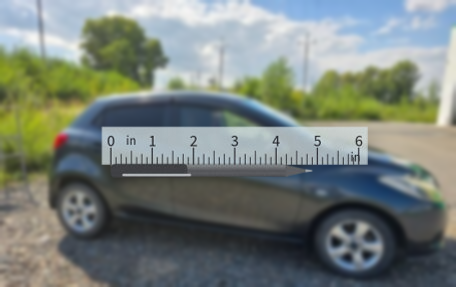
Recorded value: 4.875 in
